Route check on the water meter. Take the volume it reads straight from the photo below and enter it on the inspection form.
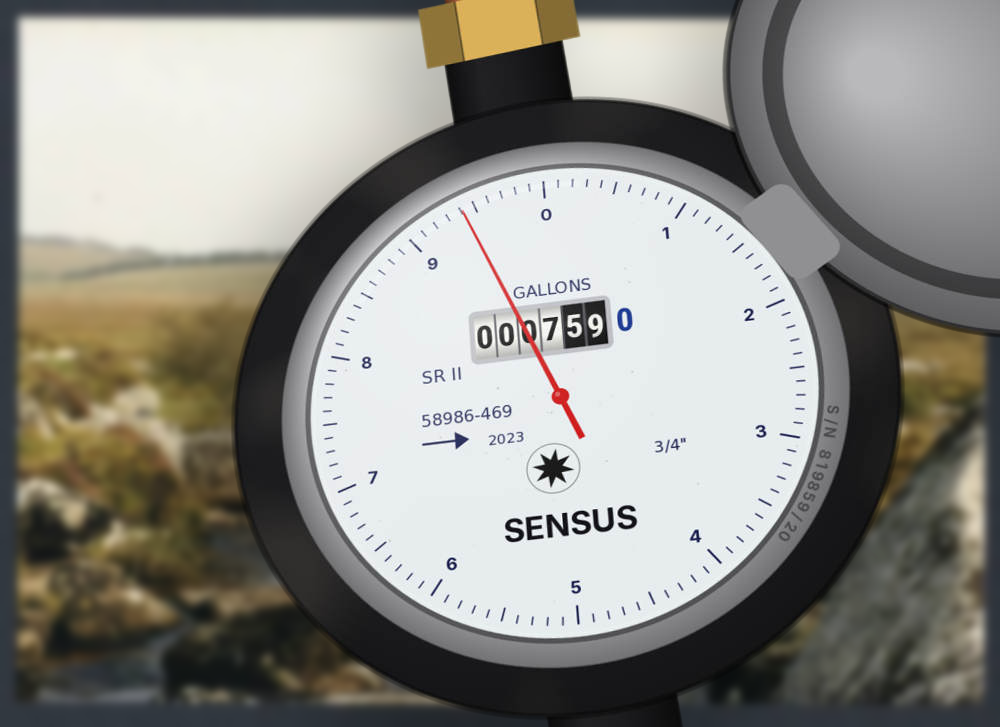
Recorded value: 7589.4 gal
